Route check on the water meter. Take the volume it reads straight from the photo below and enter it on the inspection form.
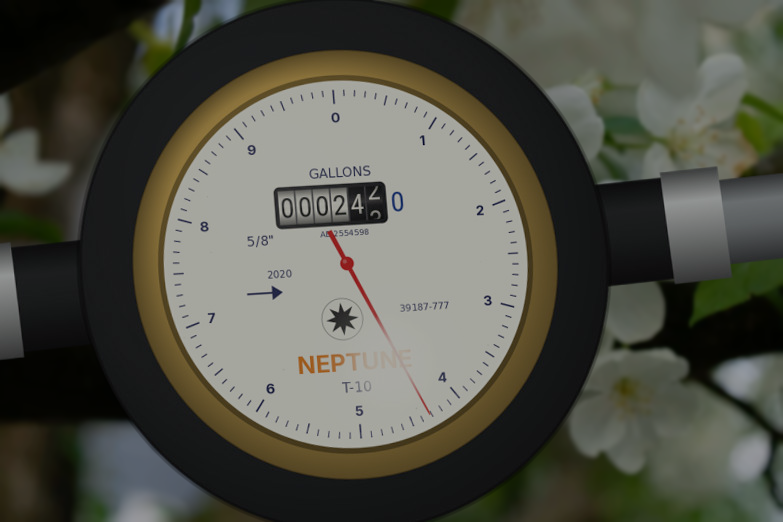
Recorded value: 2424.3 gal
